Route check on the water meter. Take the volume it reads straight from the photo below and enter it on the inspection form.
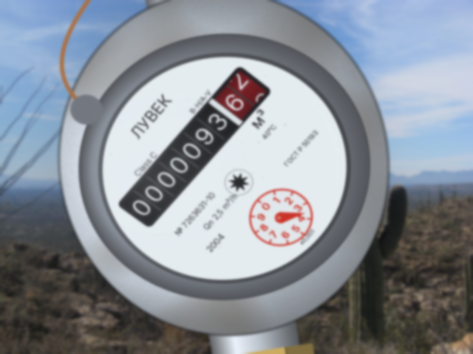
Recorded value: 93.623 m³
